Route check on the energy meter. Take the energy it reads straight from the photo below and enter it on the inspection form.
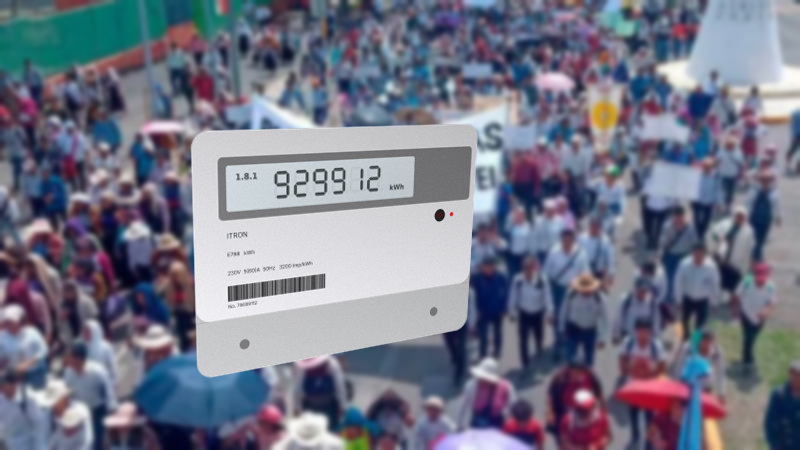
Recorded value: 929912 kWh
